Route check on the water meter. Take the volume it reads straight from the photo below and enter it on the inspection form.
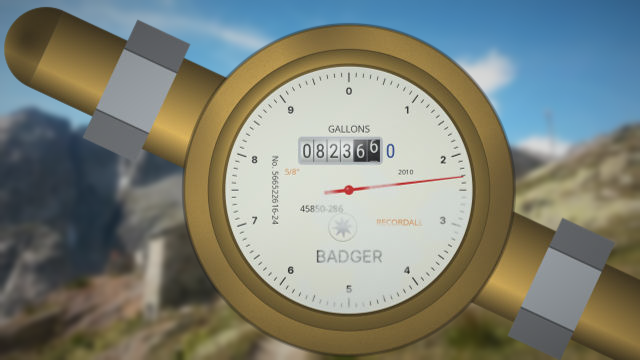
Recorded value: 823662.3 gal
